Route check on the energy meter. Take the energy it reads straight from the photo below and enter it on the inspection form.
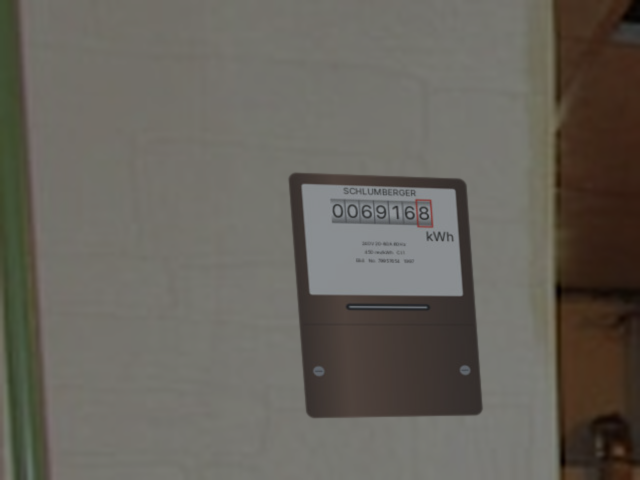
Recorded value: 6916.8 kWh
